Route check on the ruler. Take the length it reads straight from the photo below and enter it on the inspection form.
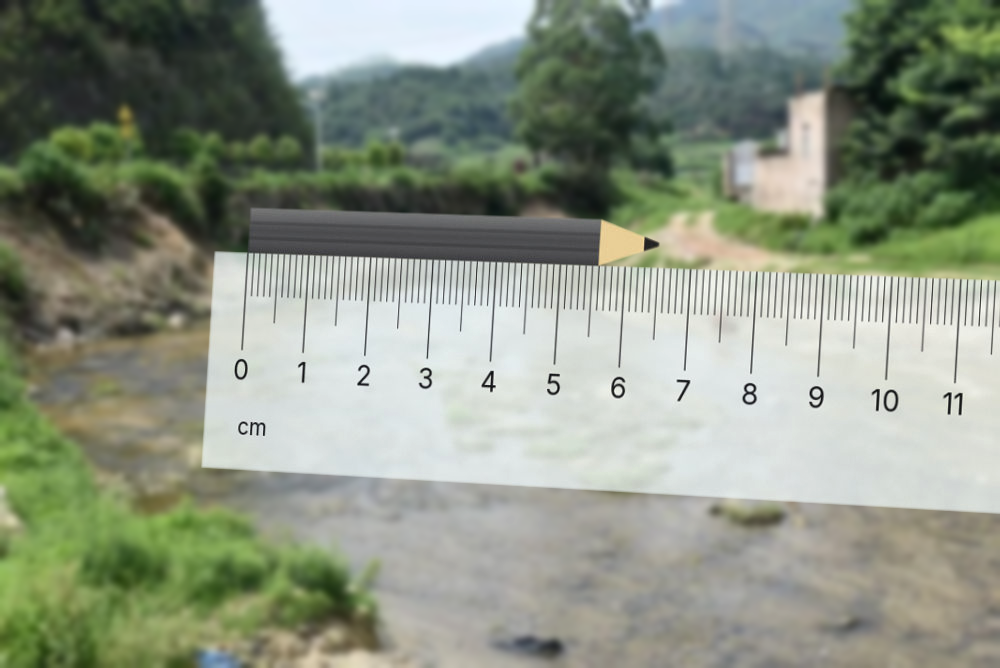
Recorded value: 6.5 cm
